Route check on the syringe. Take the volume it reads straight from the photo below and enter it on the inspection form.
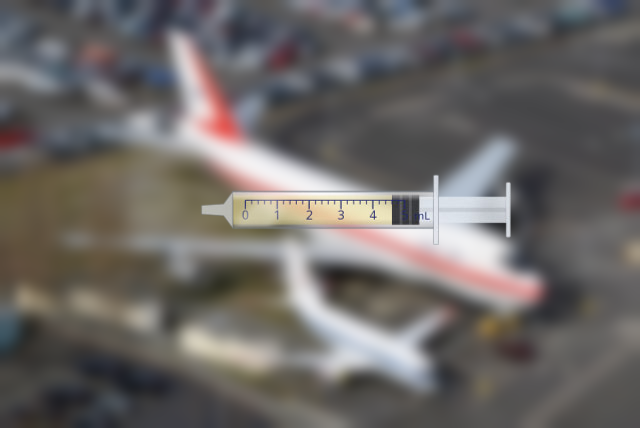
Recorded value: 4.6 mL
